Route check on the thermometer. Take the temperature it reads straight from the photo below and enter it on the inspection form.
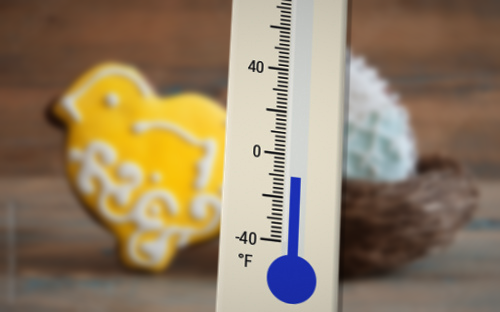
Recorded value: -10 °F
